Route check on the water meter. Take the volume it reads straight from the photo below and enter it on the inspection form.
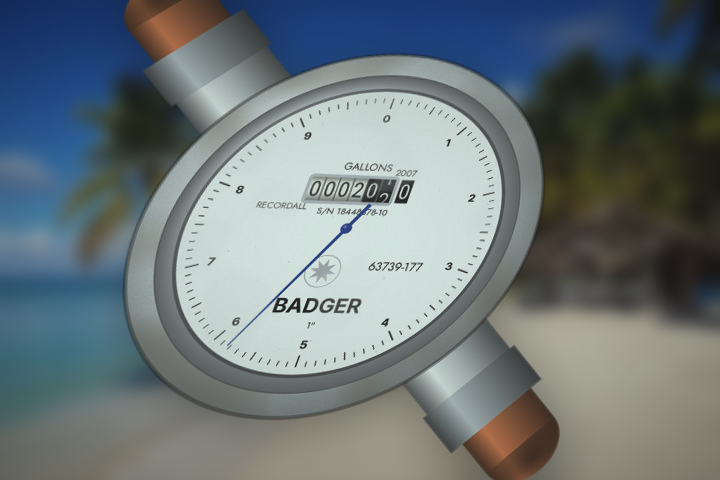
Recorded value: 2015.8 gal
